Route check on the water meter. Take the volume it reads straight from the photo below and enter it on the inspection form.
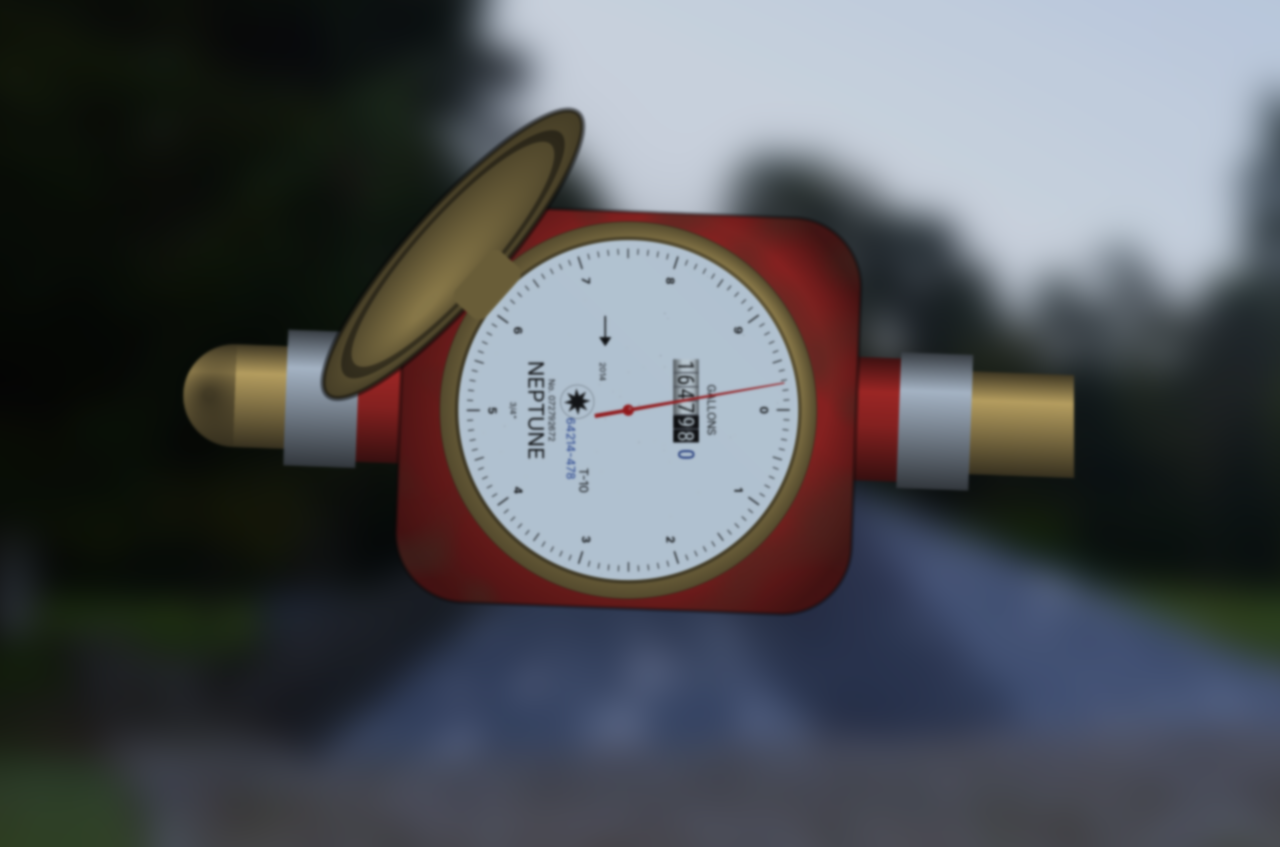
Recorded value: 1647979.7 gal
